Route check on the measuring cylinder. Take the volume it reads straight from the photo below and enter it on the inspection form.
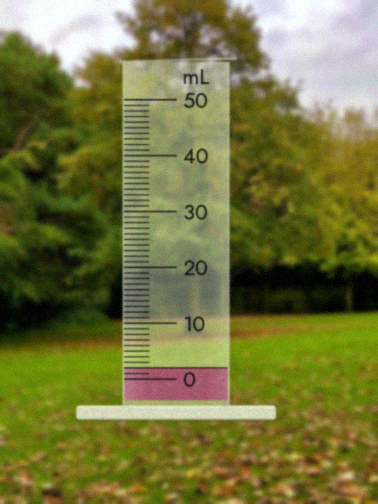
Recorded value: 2 mL
